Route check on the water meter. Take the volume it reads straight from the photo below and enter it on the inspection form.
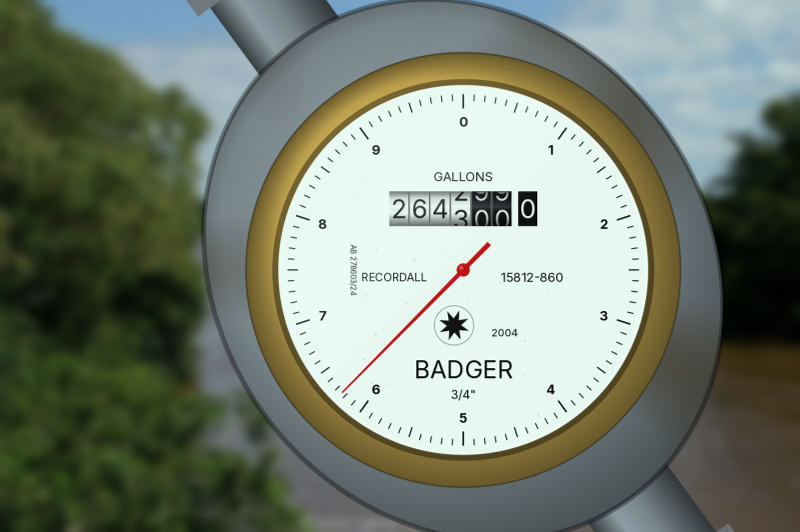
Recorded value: 2642996.2 gal
